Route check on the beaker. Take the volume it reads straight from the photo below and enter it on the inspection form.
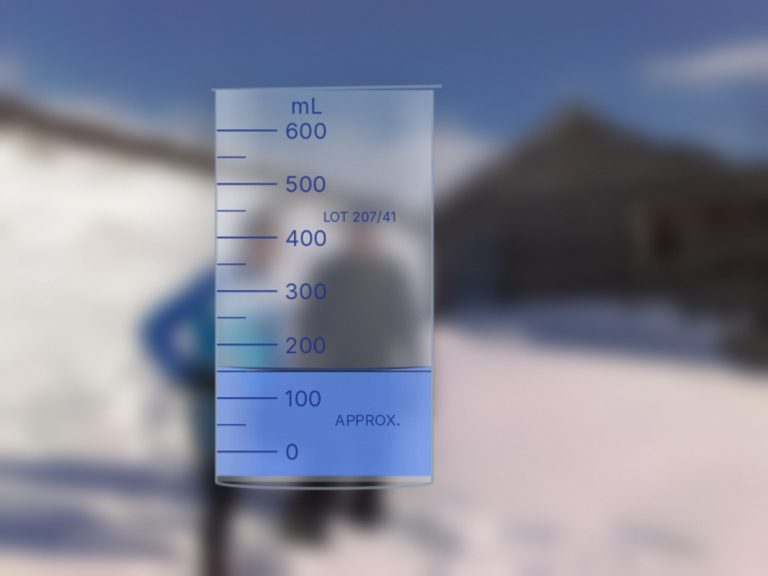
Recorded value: 150 mL
